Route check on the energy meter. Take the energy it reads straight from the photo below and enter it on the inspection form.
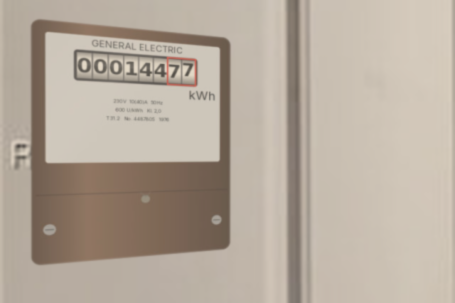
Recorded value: 144.77 kWh
